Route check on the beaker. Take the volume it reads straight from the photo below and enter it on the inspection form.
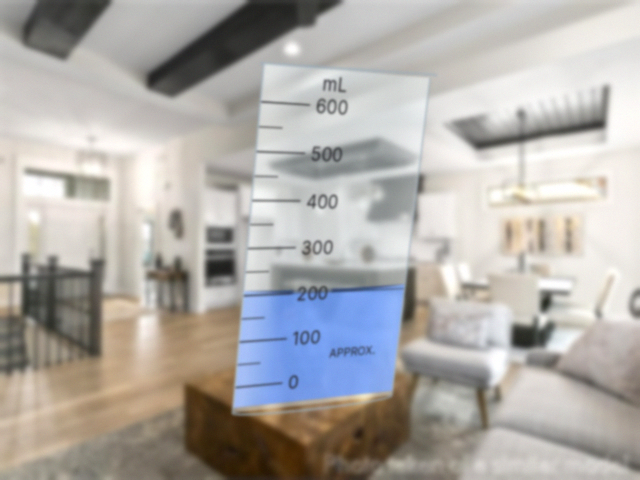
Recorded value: 200 mL
